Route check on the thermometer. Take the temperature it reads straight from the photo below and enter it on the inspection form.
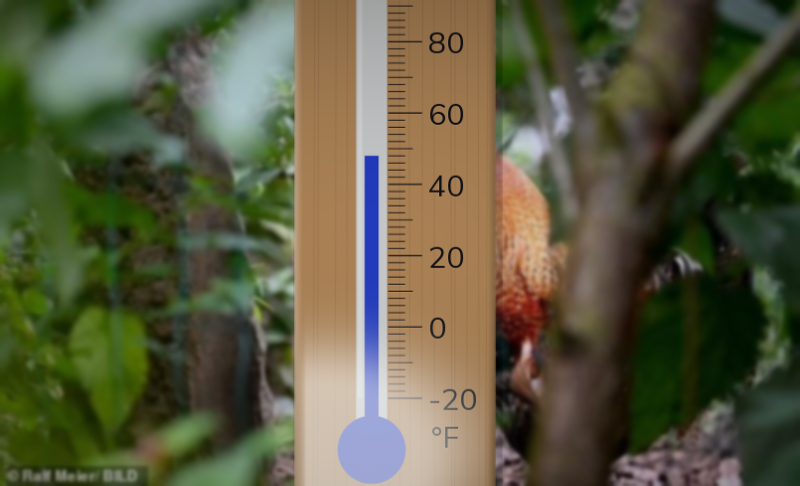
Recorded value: 48 °F
